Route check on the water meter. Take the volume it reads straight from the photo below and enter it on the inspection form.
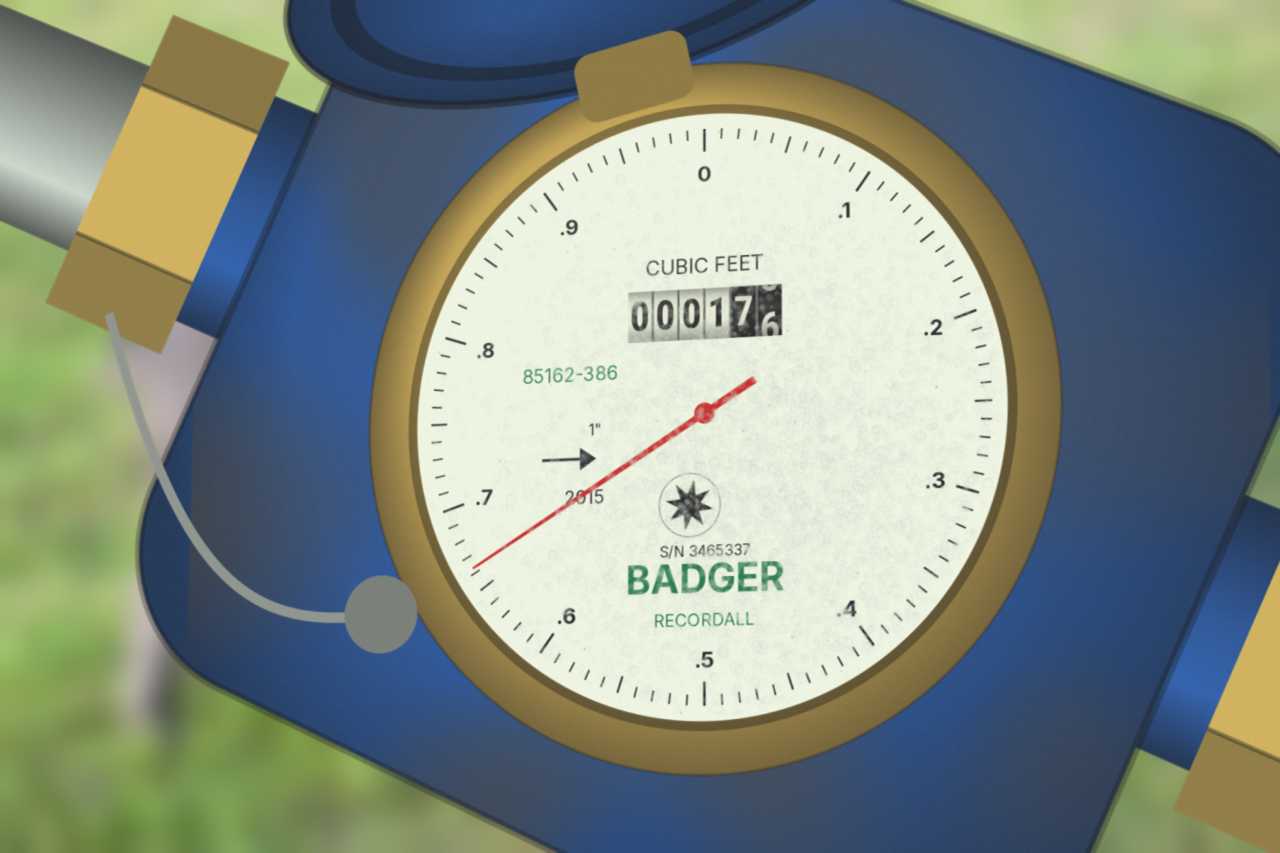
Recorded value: 175.66 ft³
